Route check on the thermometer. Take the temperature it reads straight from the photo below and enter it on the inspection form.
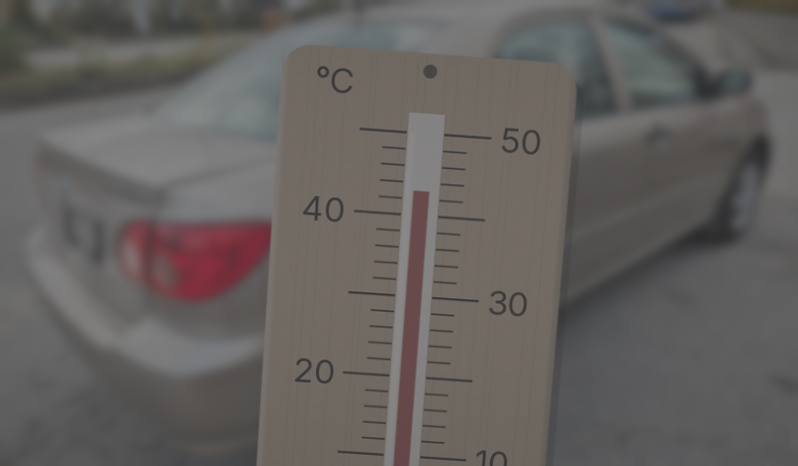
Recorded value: 43 °C
